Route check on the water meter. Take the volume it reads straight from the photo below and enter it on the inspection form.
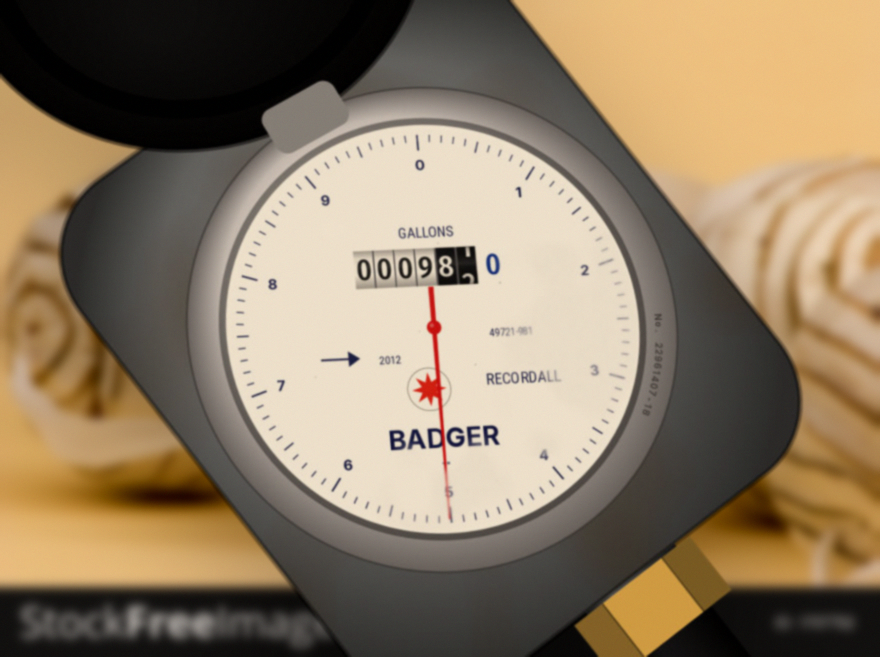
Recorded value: 9815.0 gal
